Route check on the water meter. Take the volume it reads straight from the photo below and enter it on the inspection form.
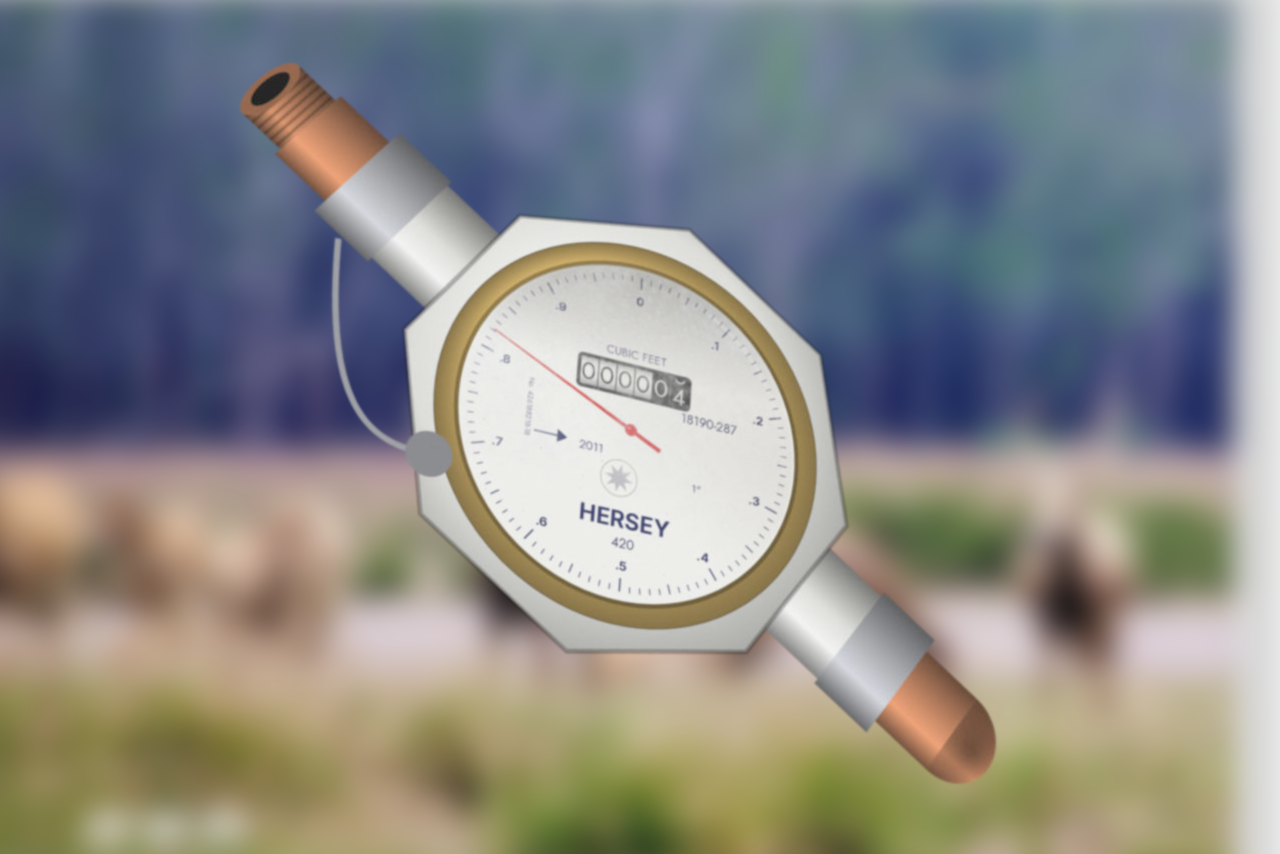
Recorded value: 3.82 ft³
